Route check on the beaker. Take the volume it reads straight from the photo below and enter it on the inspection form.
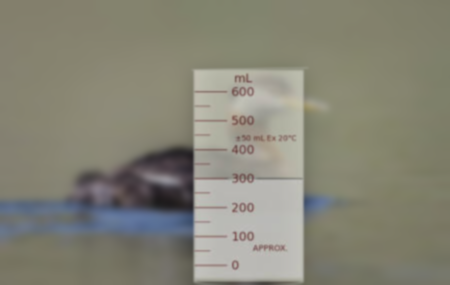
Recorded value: 300 mL
